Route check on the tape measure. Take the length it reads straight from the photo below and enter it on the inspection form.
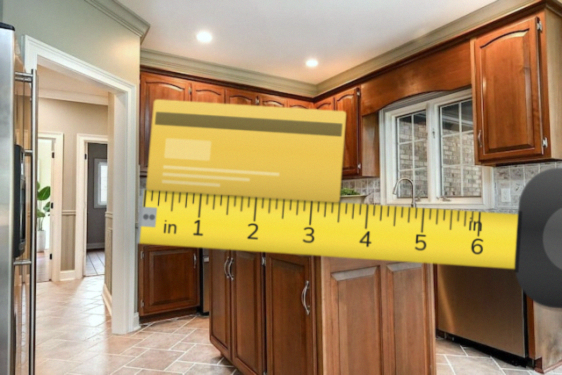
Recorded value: 3.5 in
